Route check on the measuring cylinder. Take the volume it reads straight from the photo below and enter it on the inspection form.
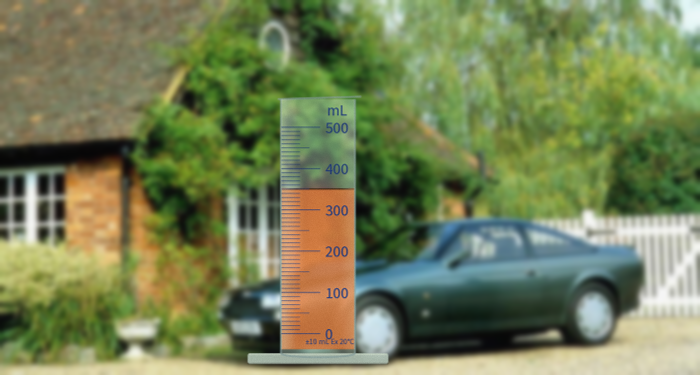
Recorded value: 350 mL
